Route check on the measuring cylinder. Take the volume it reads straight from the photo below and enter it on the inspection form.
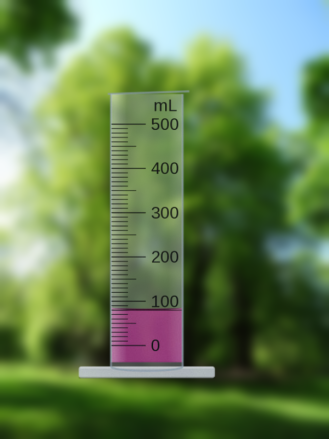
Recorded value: 80 mL
